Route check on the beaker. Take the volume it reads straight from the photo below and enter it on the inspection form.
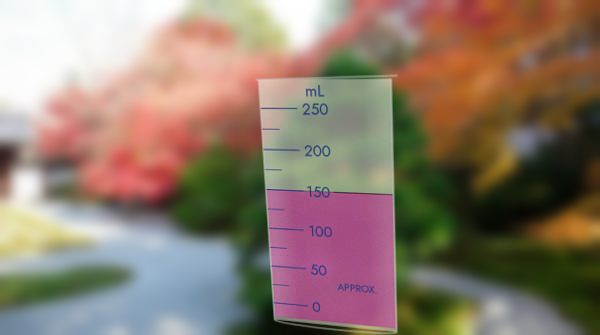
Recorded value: 150 mL
